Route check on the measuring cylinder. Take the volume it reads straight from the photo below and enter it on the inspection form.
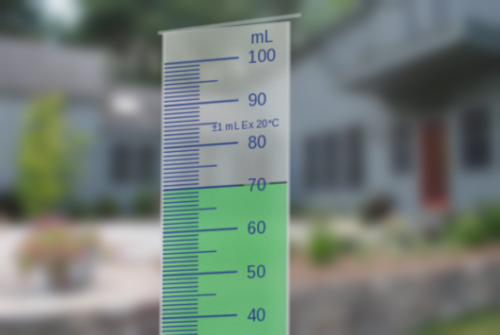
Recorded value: 70 mL
